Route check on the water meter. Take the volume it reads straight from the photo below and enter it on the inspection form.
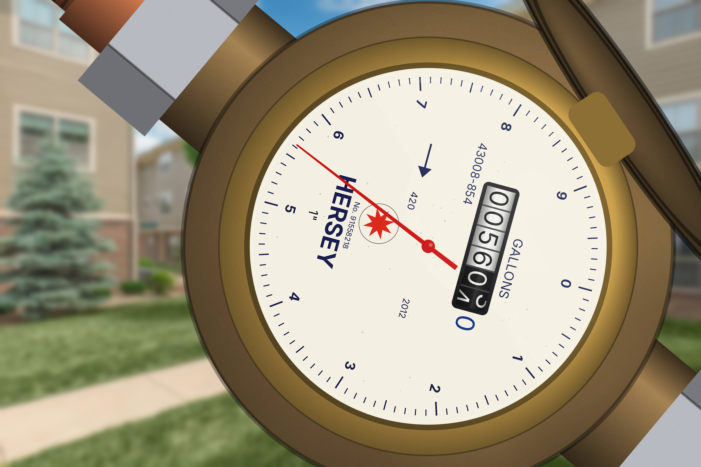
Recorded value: 56035.6 gal
